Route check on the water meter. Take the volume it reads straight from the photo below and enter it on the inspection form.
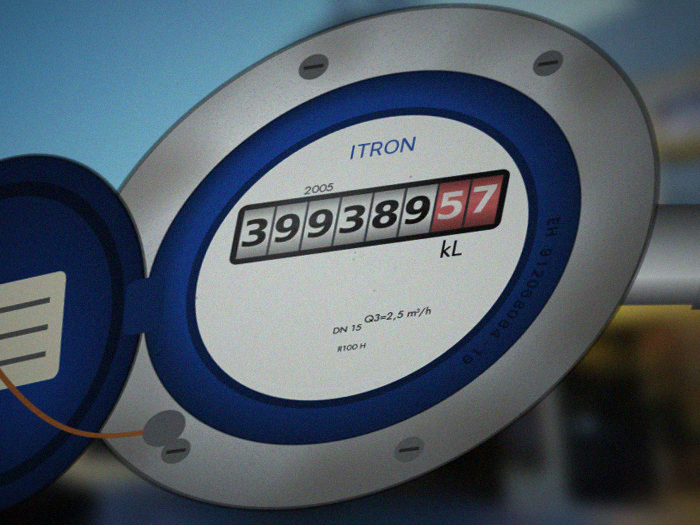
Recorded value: 399389.57 kL
